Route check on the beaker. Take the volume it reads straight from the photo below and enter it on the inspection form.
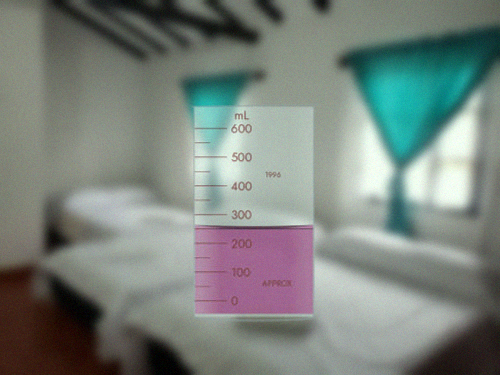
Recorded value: 250 mL
